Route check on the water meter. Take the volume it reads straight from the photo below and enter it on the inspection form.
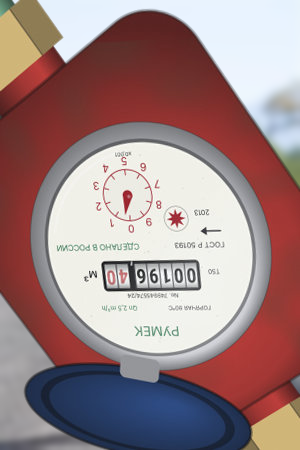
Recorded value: 196.400 m³
